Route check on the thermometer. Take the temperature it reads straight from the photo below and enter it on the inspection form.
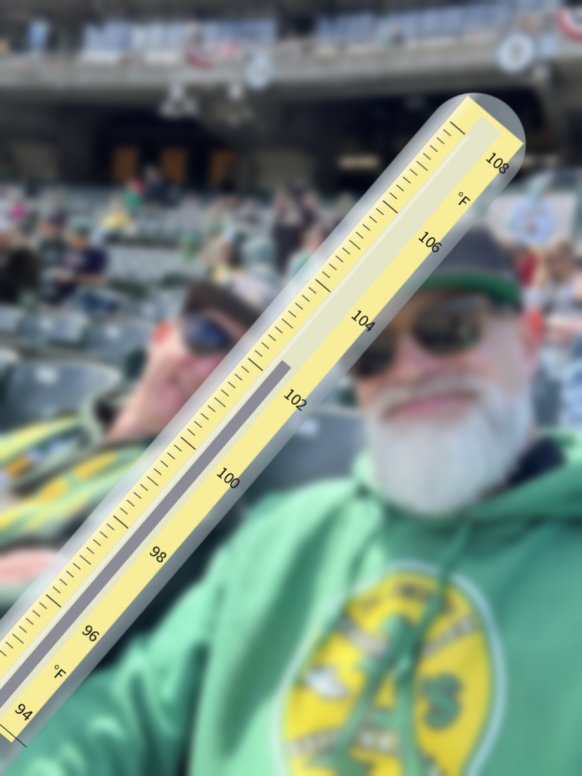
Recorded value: 102.4 °F
